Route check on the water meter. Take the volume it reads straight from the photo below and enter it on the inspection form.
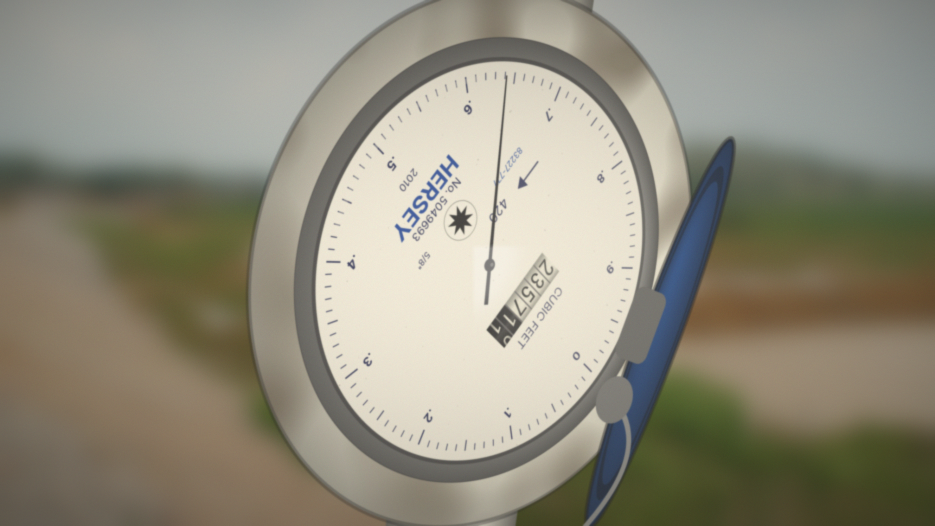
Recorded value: 235710.64 ft³
